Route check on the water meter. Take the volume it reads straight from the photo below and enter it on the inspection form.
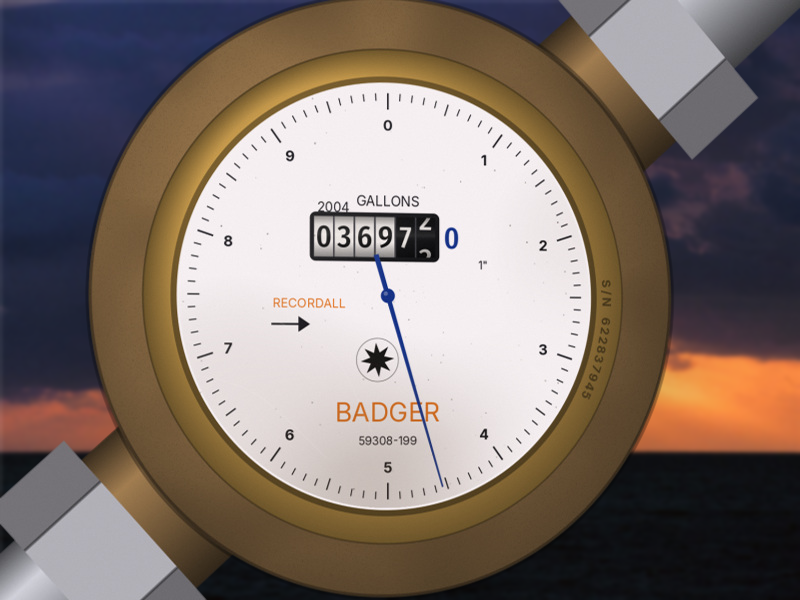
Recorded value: 369724.5 gal
